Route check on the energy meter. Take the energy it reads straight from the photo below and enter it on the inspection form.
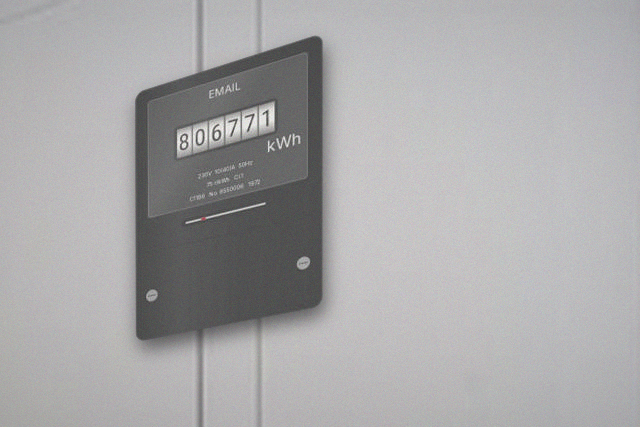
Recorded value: 806771 kWh
